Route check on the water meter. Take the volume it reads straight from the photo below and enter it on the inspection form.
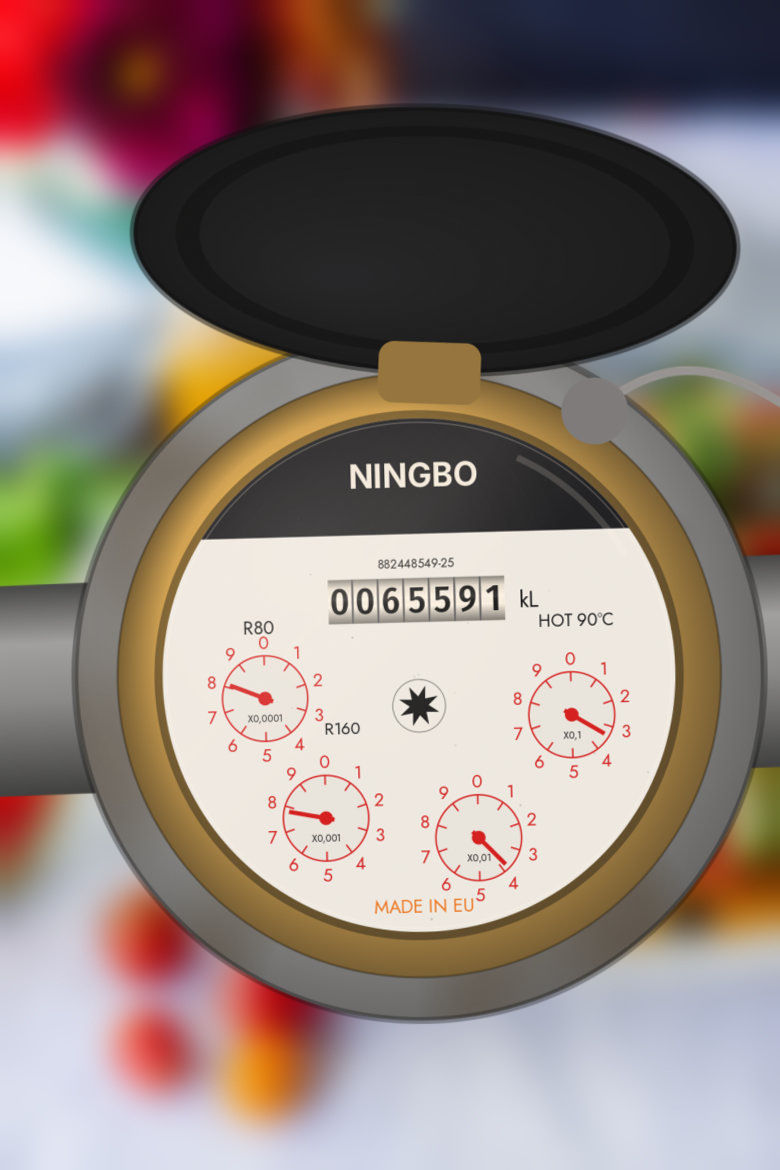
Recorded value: 65591.3378 kL
